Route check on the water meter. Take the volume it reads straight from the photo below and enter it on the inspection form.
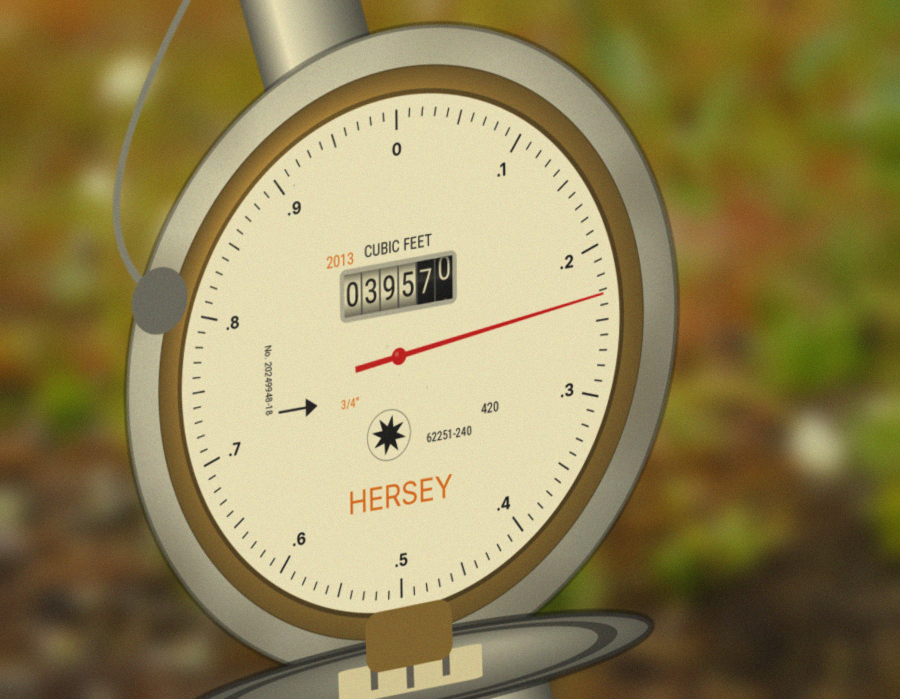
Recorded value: 39570.23 ft³
